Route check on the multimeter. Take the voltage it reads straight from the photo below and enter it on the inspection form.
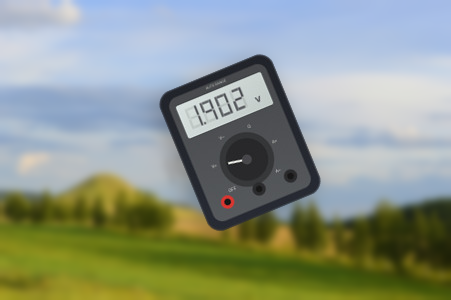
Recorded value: 1.902 V
